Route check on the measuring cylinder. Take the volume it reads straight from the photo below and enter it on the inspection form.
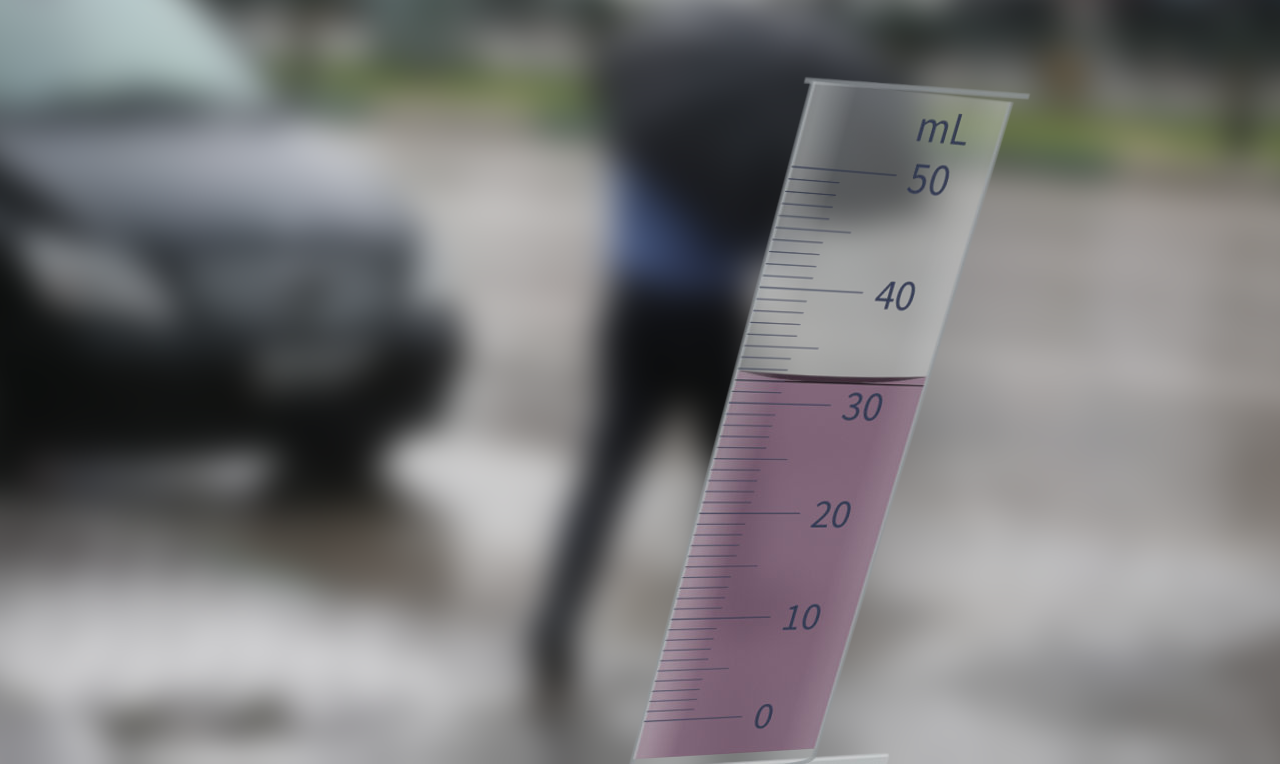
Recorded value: 32 mL
